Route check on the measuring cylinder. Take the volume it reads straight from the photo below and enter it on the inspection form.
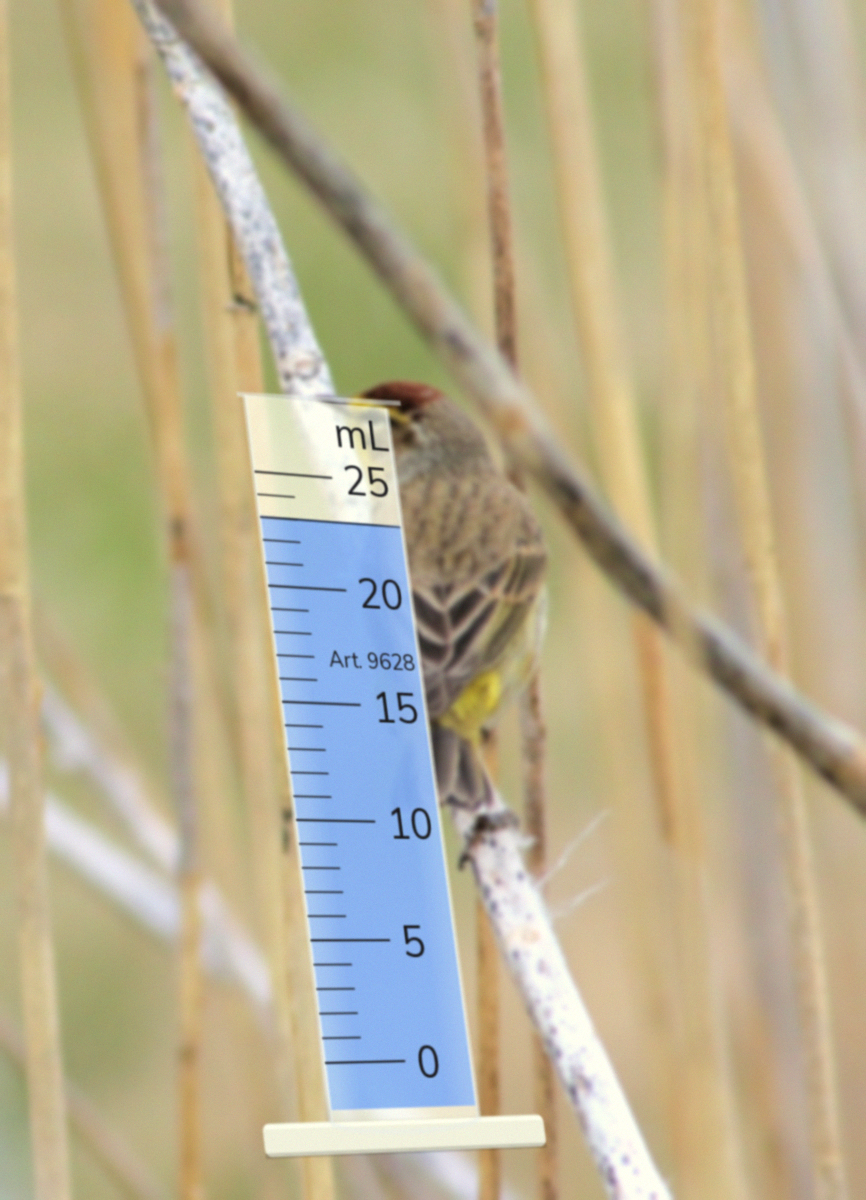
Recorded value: 23 mL
